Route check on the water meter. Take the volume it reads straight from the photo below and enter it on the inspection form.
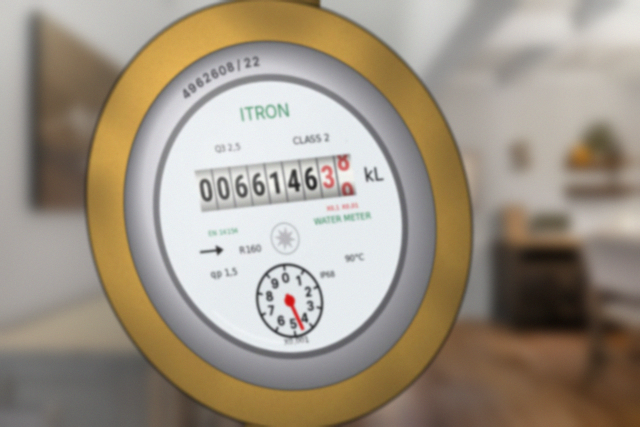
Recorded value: 66146.384 kL
